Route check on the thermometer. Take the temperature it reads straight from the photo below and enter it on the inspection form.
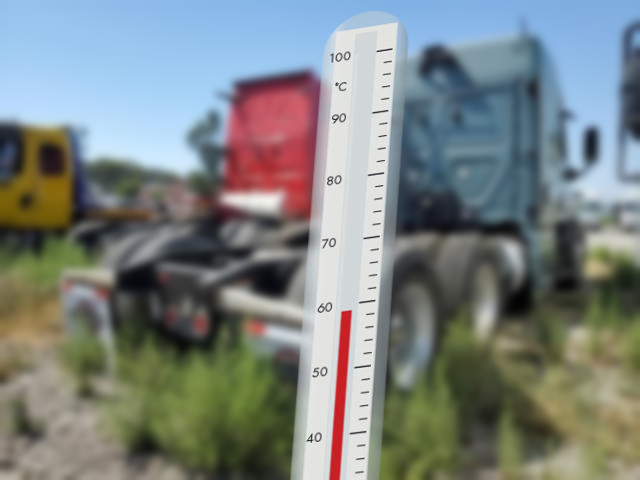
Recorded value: 59 °C
